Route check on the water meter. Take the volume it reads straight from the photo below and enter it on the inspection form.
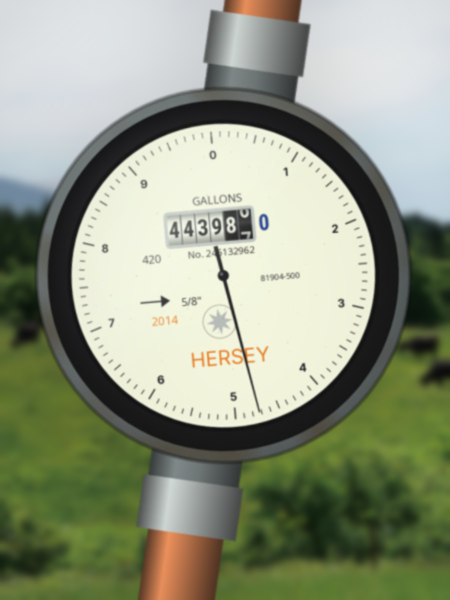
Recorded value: 4439864.7 gal
